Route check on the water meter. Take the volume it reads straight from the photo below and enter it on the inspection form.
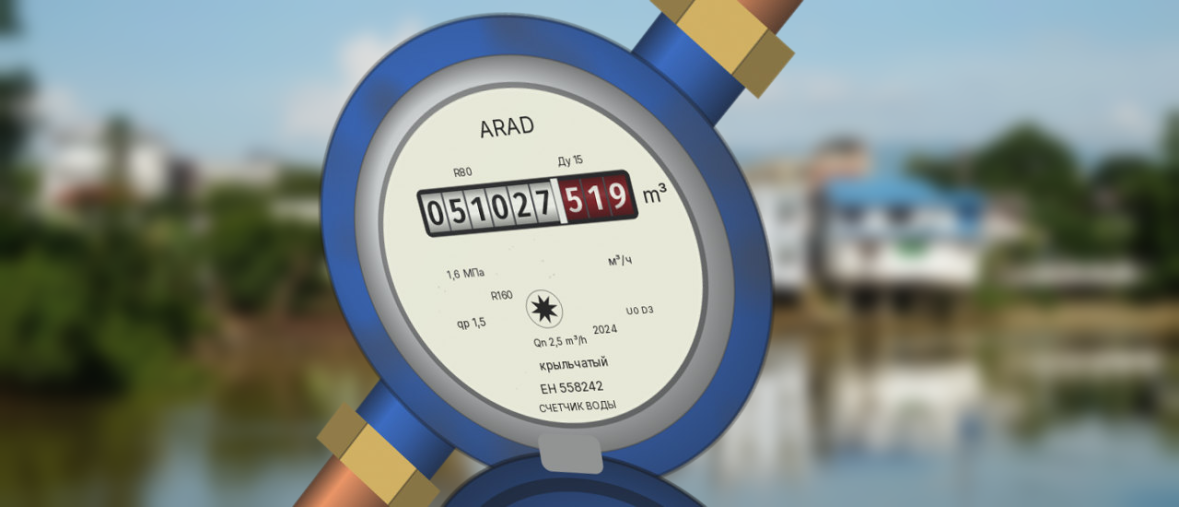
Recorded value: 51027.519 m³
